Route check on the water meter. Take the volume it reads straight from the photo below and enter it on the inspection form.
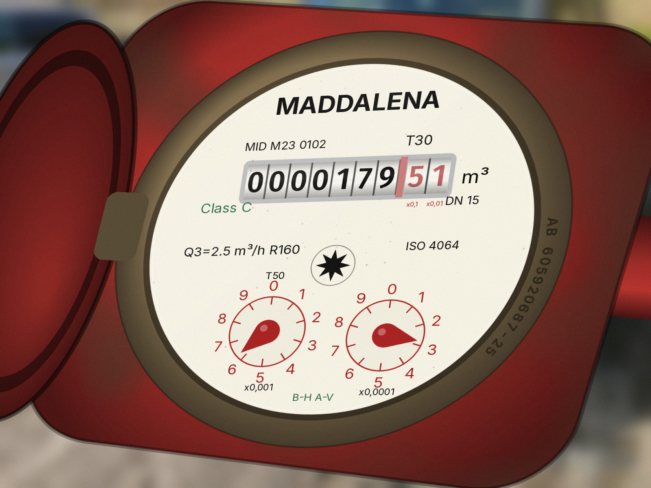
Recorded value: 179.5162 m³
